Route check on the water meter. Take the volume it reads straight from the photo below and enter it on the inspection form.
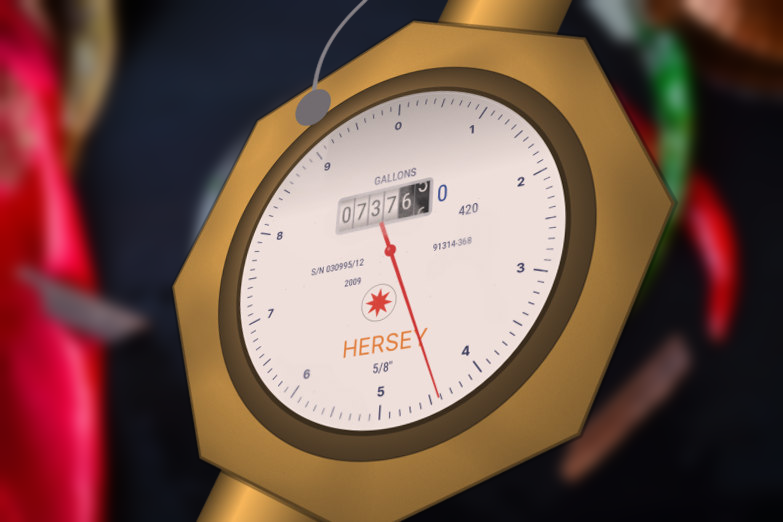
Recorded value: 737654.4 gal
